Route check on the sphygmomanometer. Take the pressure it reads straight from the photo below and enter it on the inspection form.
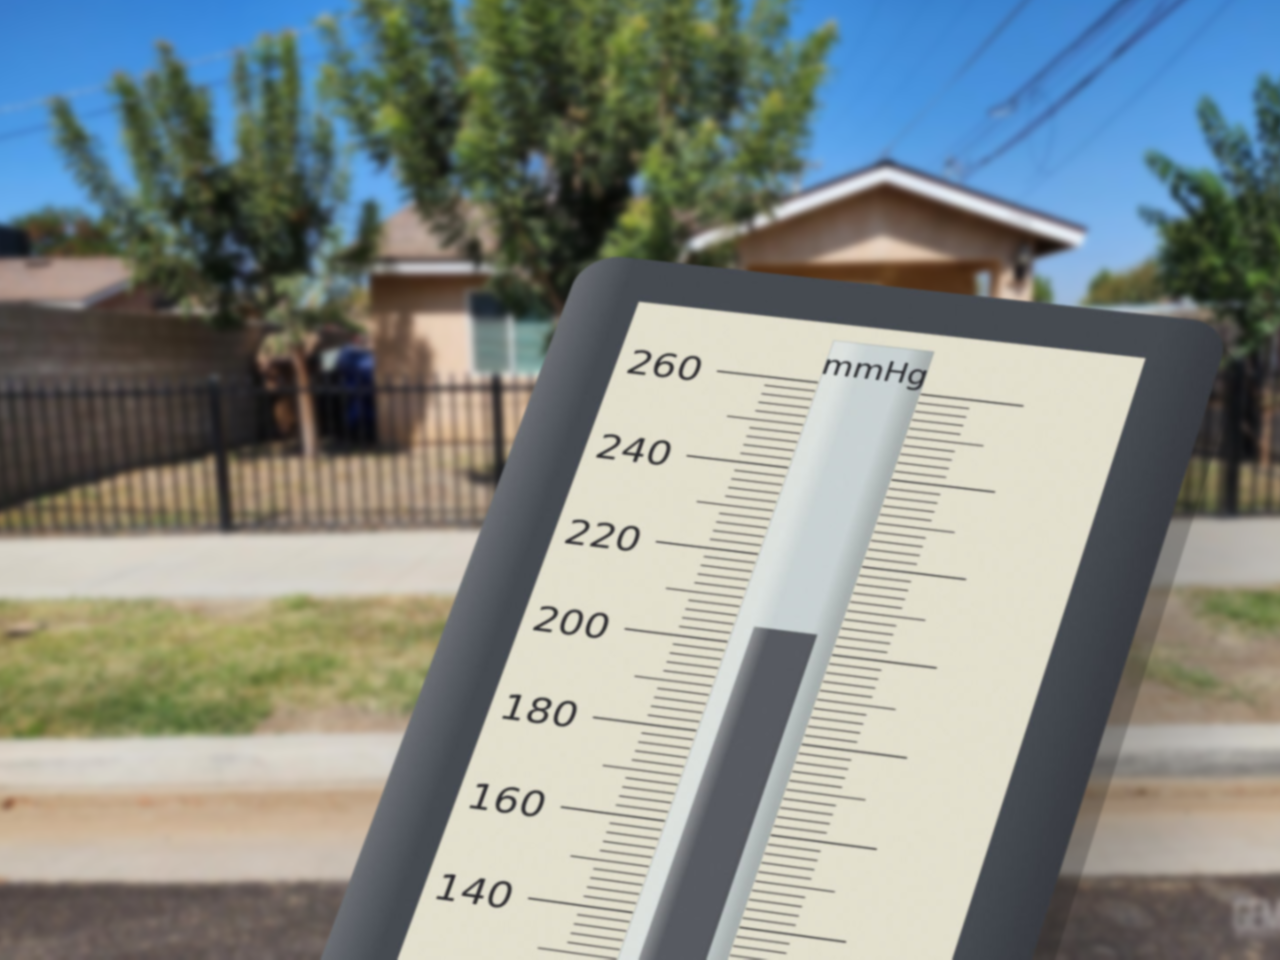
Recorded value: 204 mmHg
